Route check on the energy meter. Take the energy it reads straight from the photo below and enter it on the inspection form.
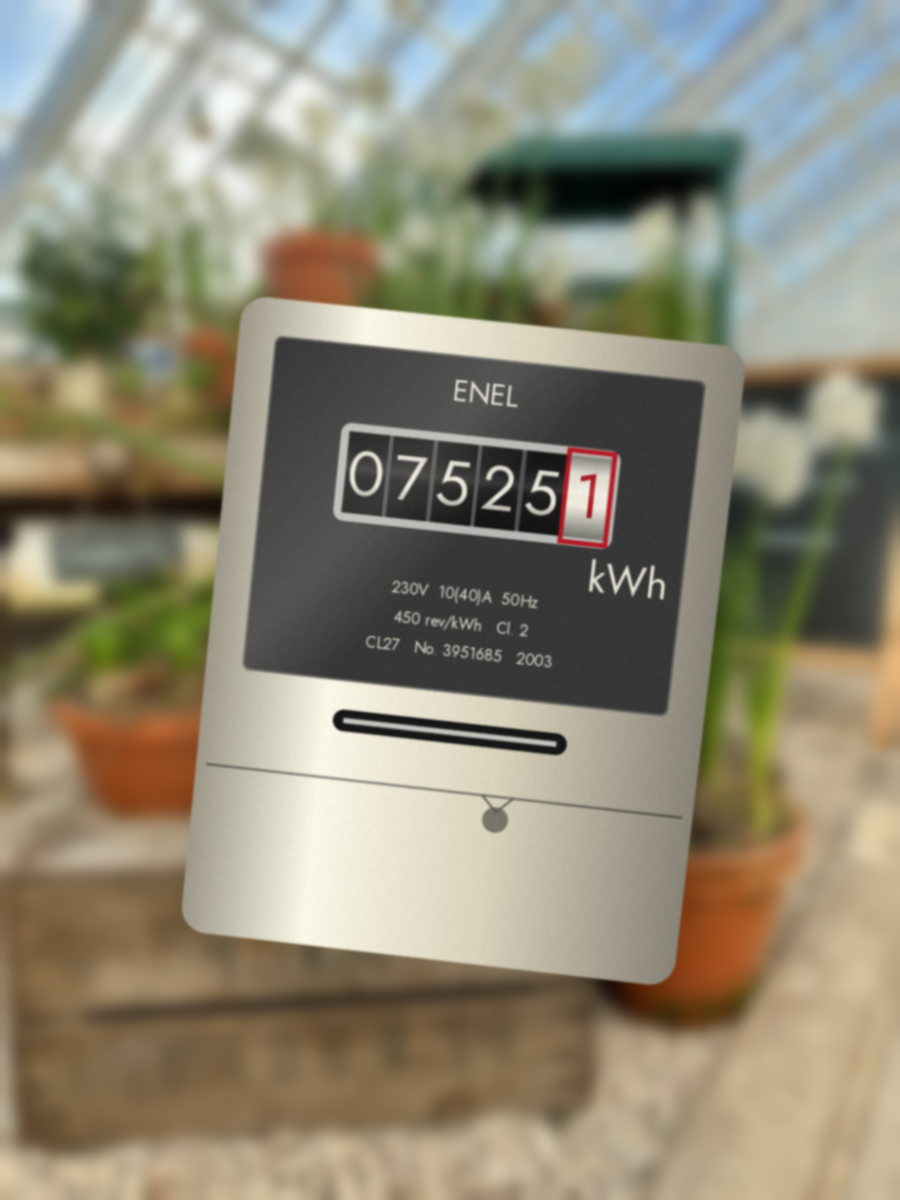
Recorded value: 7525.1 kWh
